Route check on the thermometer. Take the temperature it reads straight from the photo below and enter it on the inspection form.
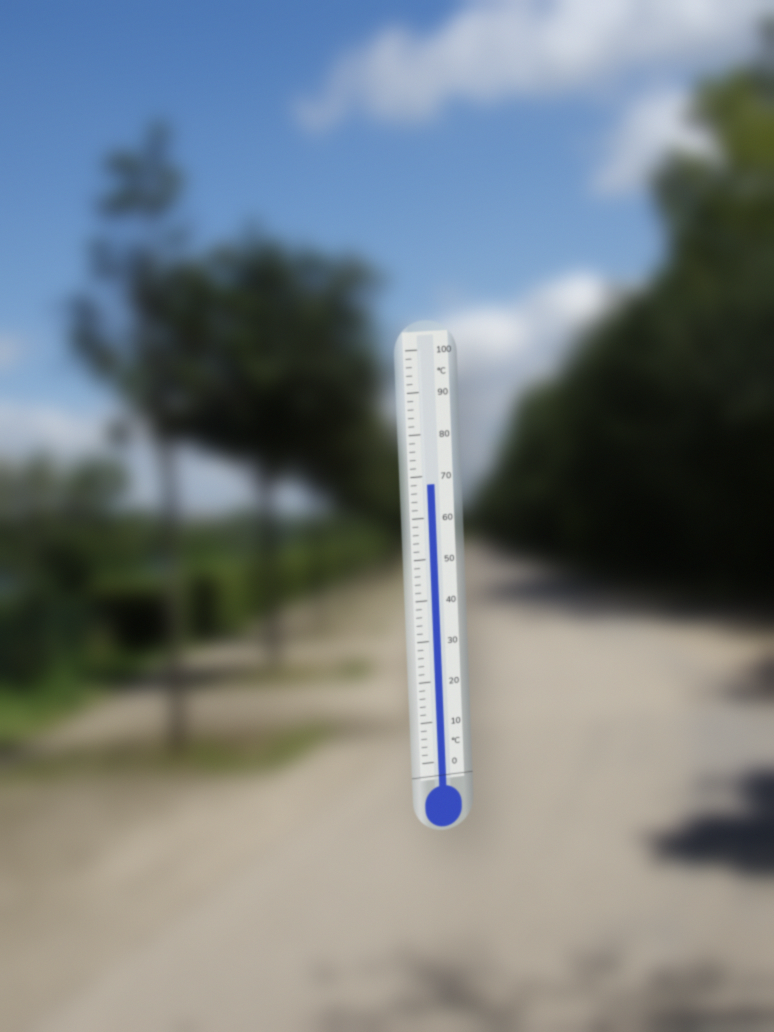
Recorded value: 68 °C
